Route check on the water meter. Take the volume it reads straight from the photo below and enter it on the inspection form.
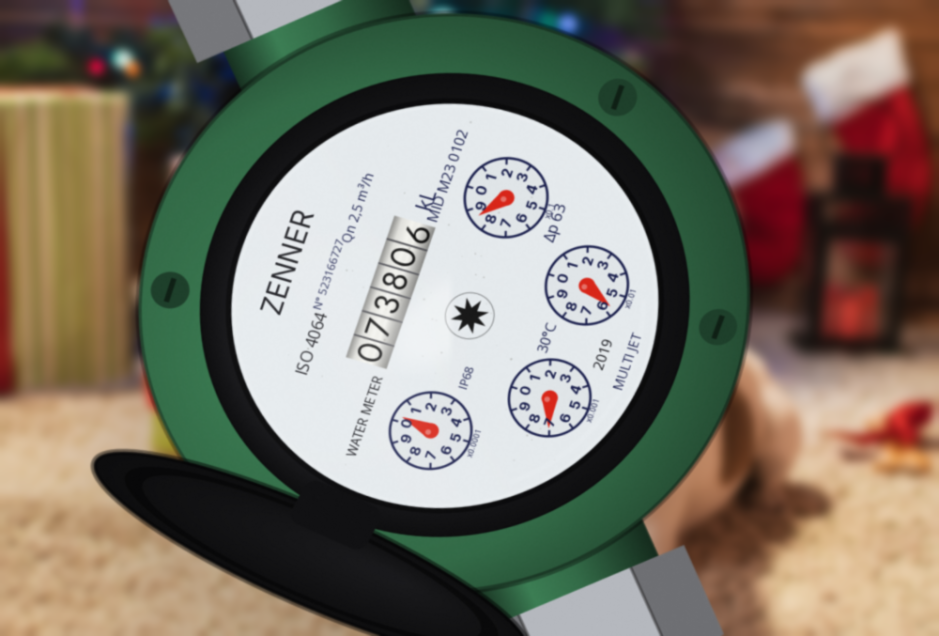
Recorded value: 73805.8570 kL
